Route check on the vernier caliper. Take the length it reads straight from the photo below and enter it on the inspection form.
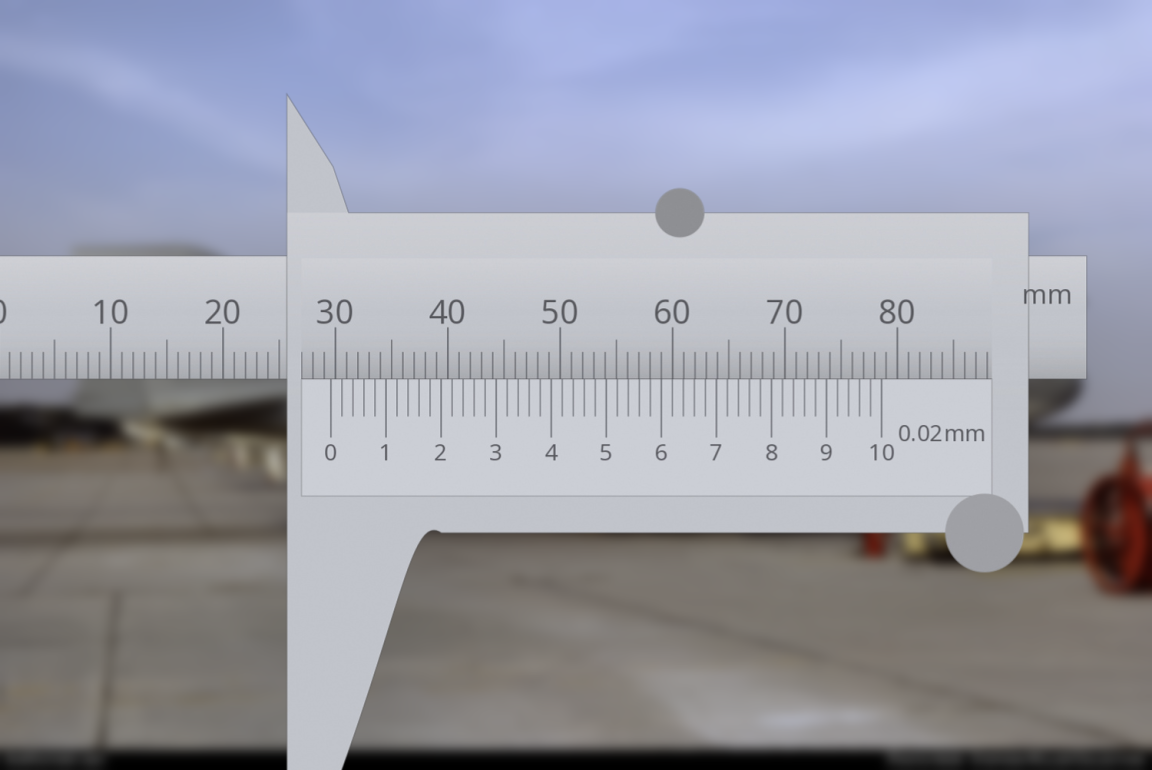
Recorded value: 29.6 mm
